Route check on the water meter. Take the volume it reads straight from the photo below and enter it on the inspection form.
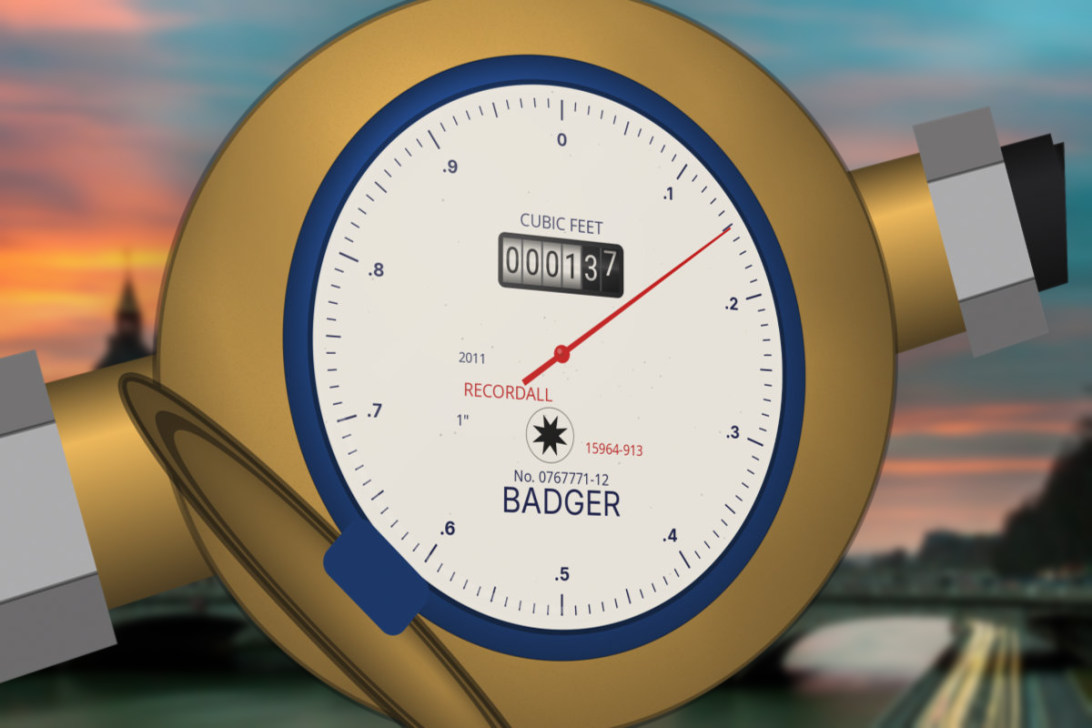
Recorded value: 137.15 ft³
